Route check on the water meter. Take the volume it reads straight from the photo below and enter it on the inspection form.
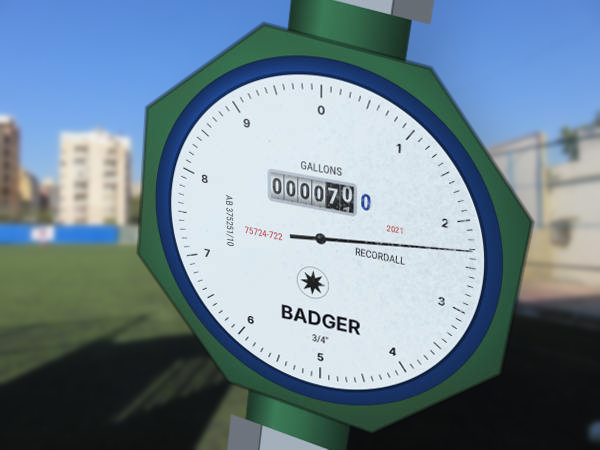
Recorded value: 702.3 gal
